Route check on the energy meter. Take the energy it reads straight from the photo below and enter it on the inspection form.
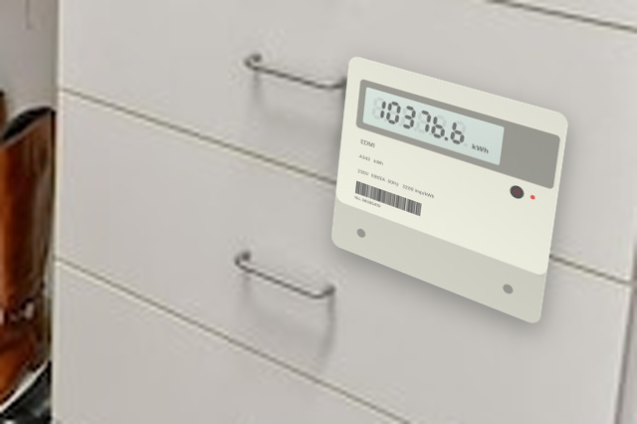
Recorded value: 10376.6 kWh
